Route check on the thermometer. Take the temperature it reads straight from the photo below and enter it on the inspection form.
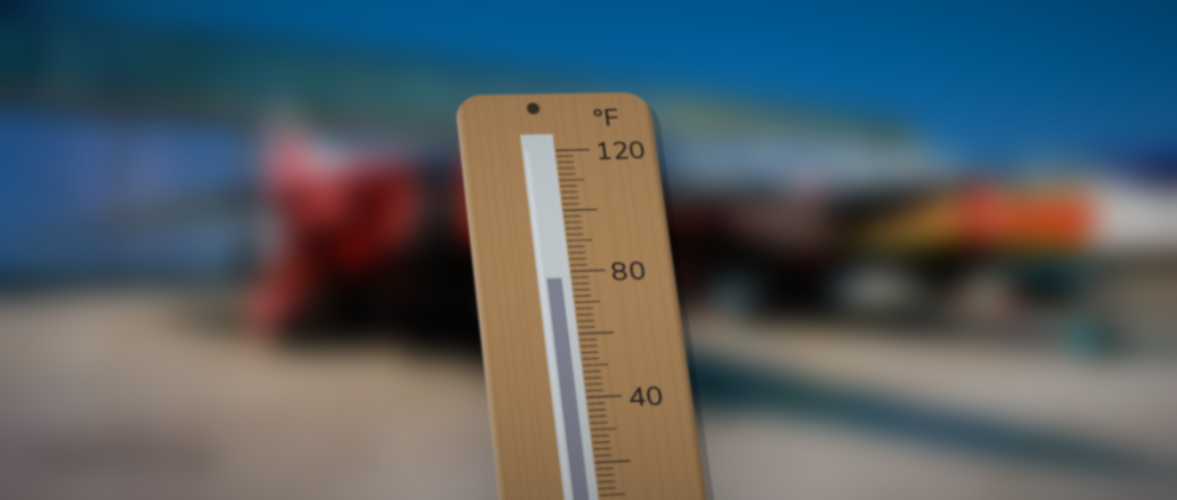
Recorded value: 78 °F
